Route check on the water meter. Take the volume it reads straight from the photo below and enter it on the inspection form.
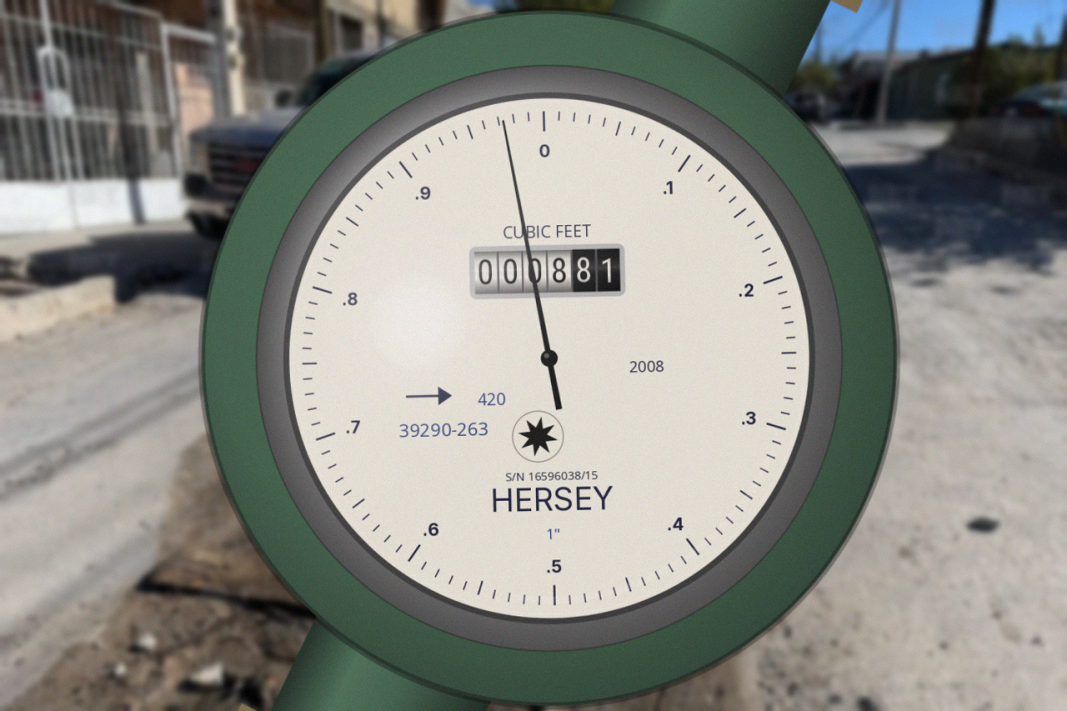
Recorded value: 880.97 ft³
